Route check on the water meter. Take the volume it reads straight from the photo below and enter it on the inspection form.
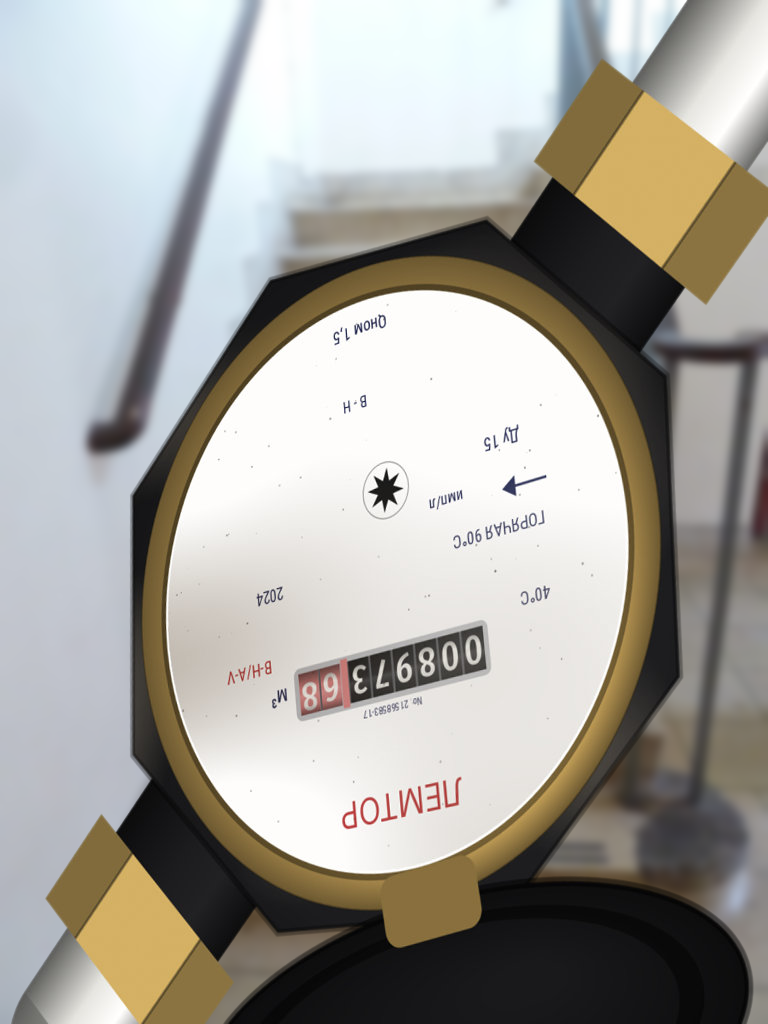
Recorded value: 8973.68 m³
